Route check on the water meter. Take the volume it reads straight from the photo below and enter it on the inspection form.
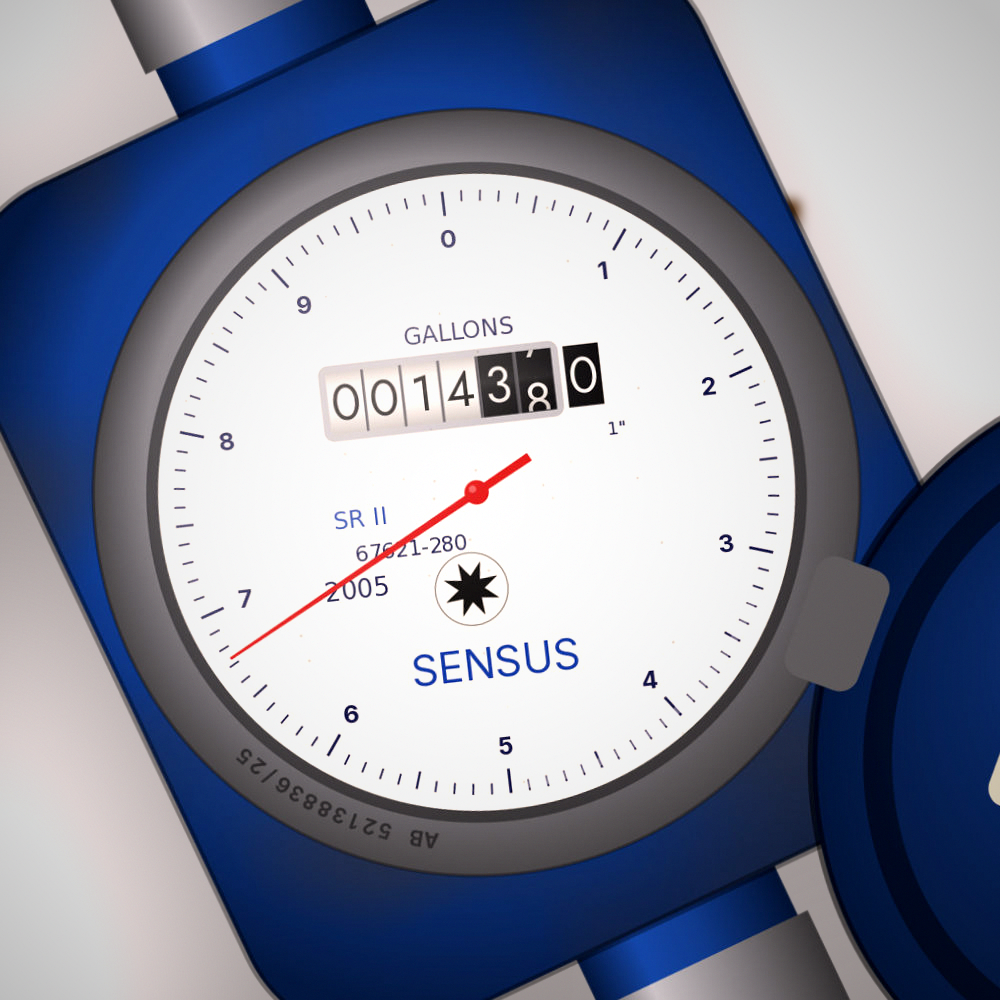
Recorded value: 14376.7 gal
